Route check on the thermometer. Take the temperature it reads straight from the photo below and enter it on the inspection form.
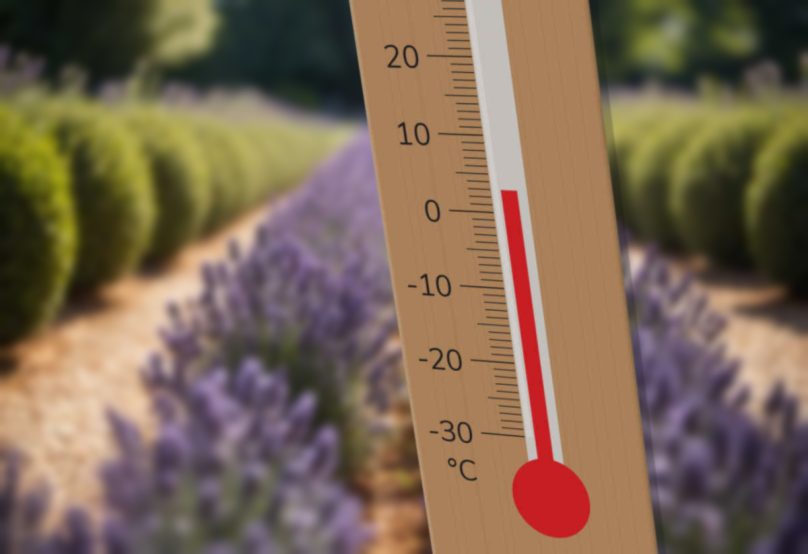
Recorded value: 3 °C
